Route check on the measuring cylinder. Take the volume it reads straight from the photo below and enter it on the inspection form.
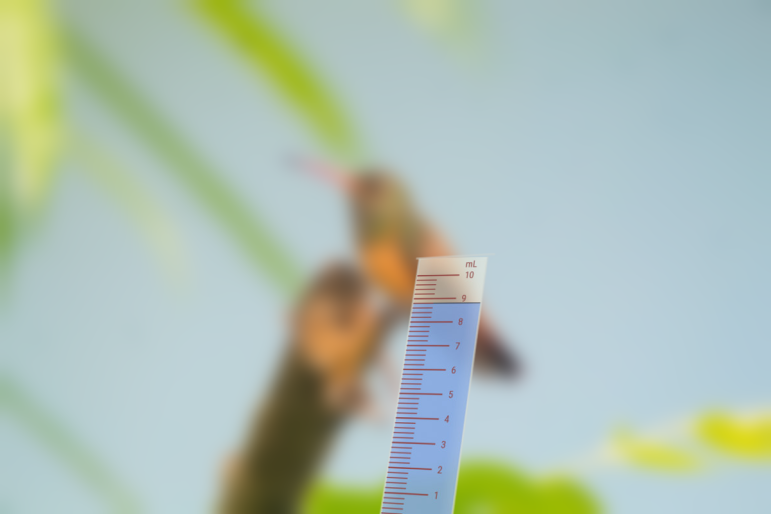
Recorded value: 8.8 mL
